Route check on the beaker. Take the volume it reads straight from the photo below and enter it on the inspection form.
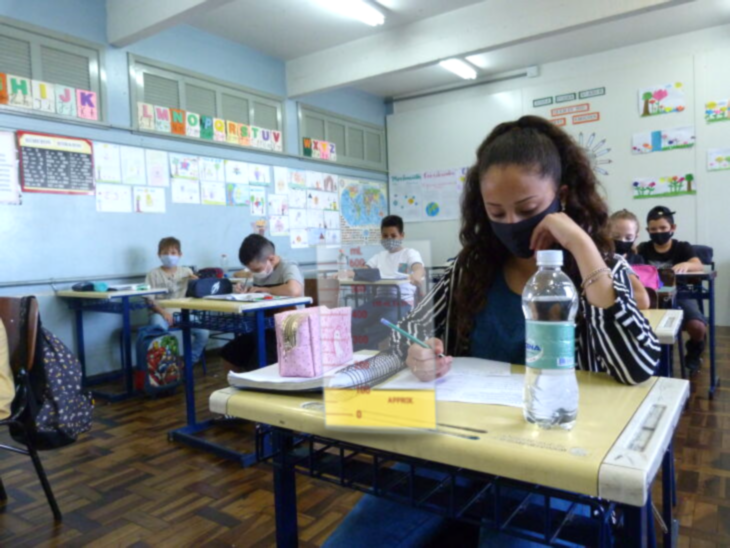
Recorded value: 100 mL
